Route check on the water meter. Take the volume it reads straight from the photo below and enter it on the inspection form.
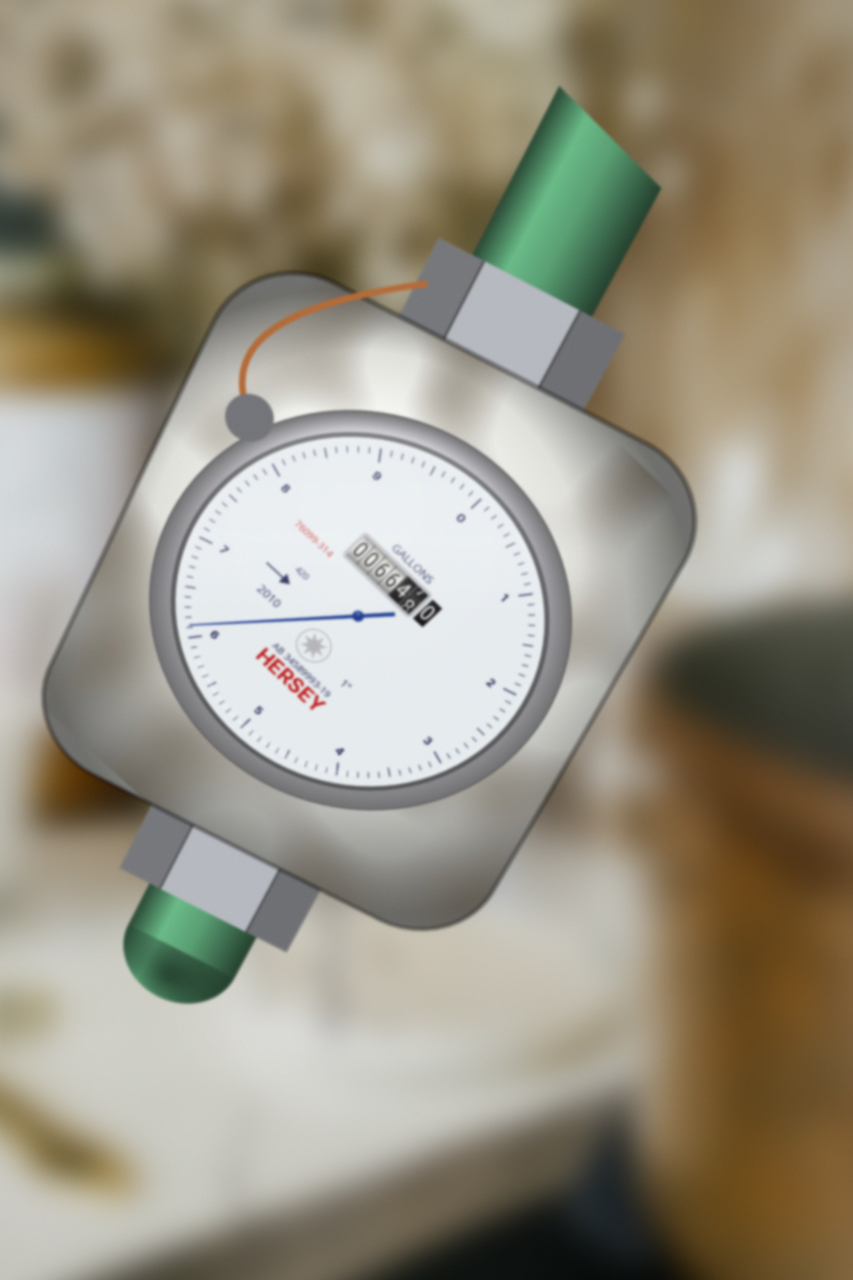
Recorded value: 66476.1 gal
